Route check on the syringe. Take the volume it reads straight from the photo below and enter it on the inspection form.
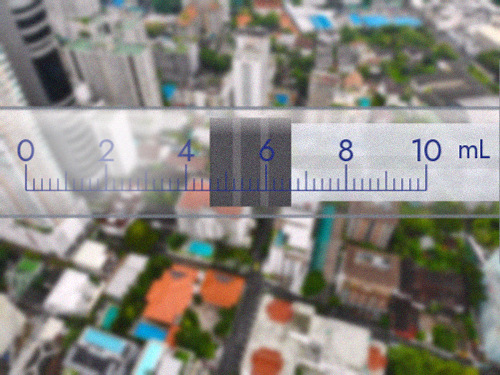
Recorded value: 4.6 mL
